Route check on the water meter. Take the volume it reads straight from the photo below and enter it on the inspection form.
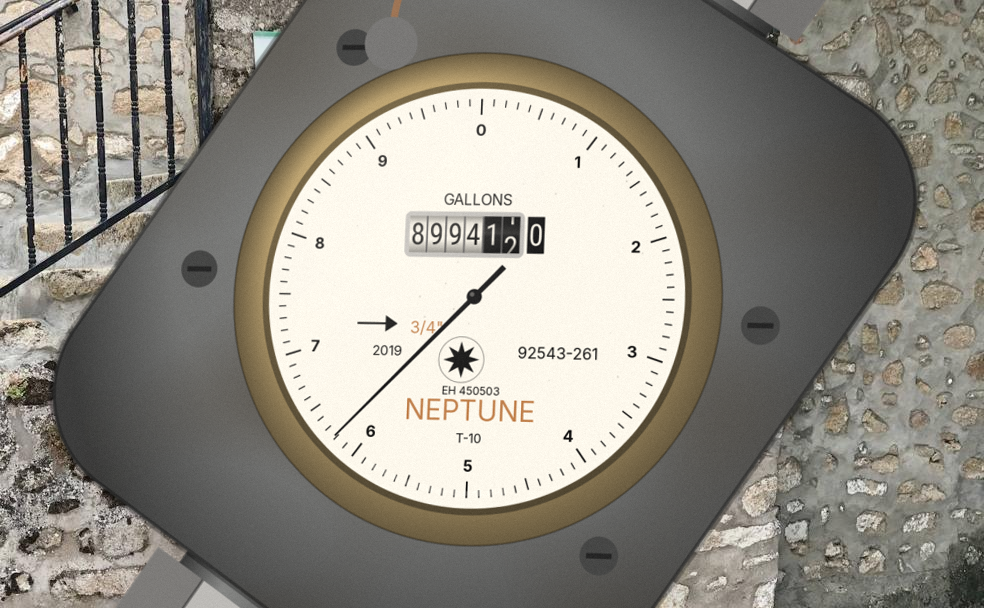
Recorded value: 8994116.2 gal
